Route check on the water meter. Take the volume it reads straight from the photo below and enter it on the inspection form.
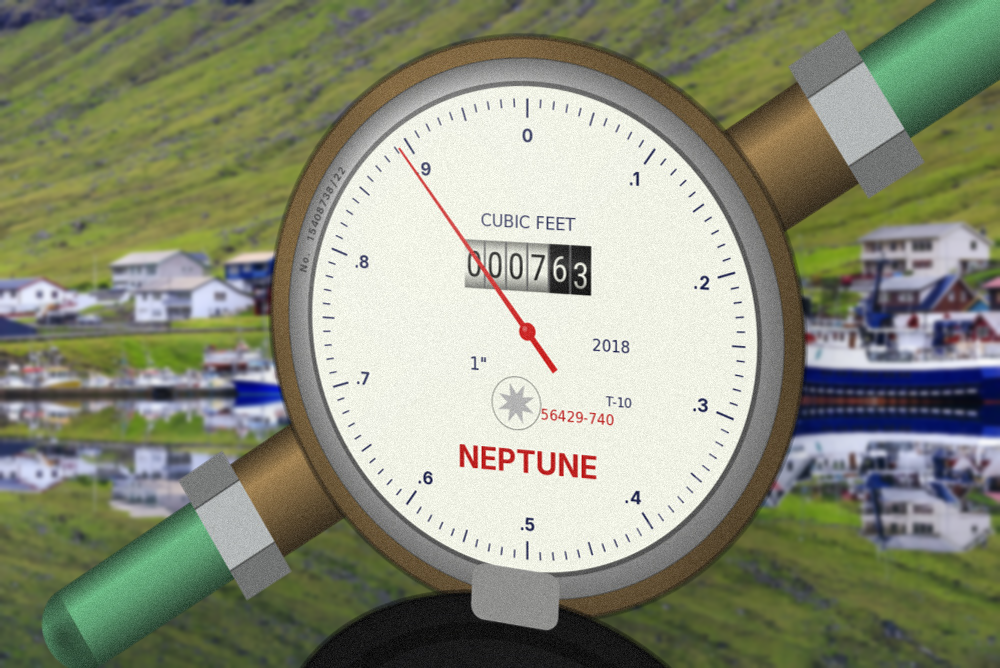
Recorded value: 762.89 ft³
